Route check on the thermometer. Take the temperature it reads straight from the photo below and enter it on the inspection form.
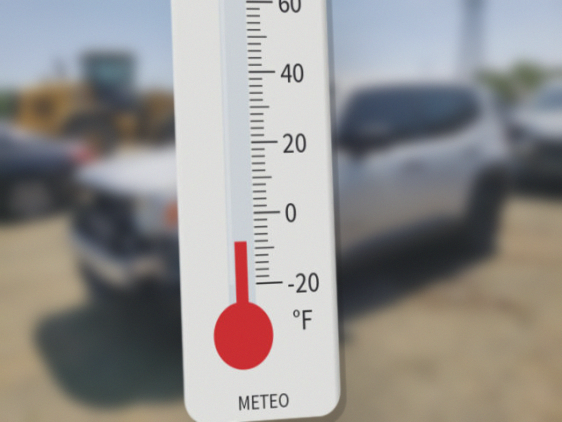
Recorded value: -8 °F
